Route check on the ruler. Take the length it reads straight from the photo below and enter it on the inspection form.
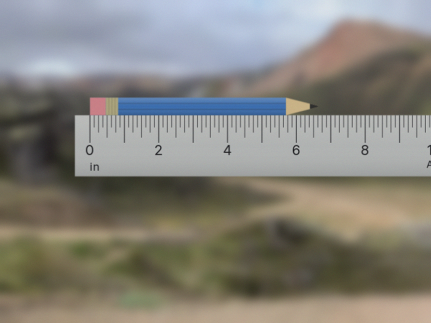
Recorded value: 6.625 in
